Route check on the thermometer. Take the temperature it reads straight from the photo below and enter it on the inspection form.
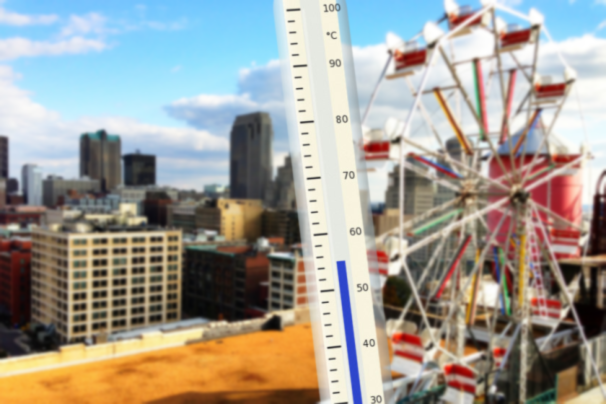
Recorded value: 55 °C
